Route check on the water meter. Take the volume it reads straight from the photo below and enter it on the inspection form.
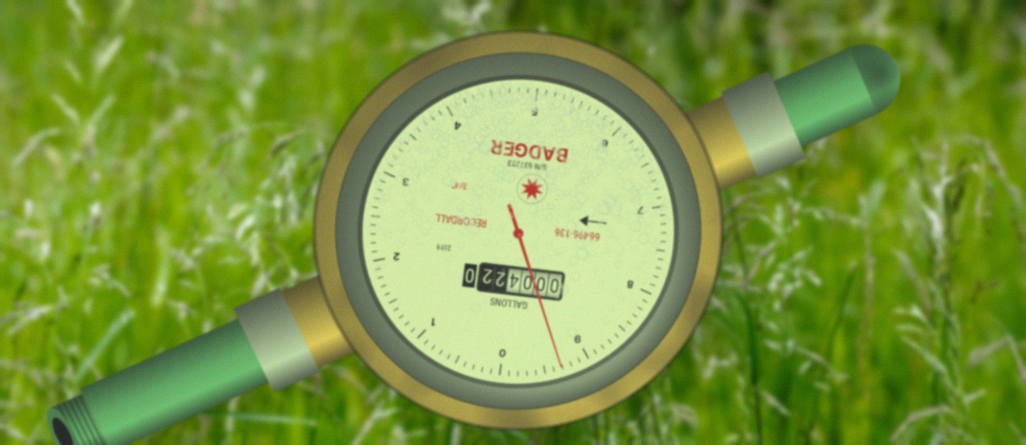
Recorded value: 4219.3 gal
